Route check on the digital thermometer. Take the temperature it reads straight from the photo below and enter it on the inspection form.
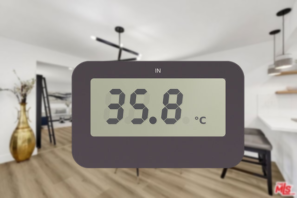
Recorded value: 35.8 °C
